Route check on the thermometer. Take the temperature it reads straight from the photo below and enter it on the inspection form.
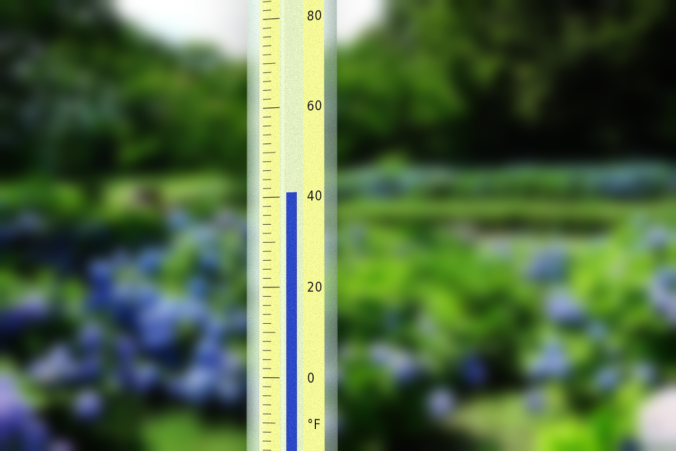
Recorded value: 41 °F
